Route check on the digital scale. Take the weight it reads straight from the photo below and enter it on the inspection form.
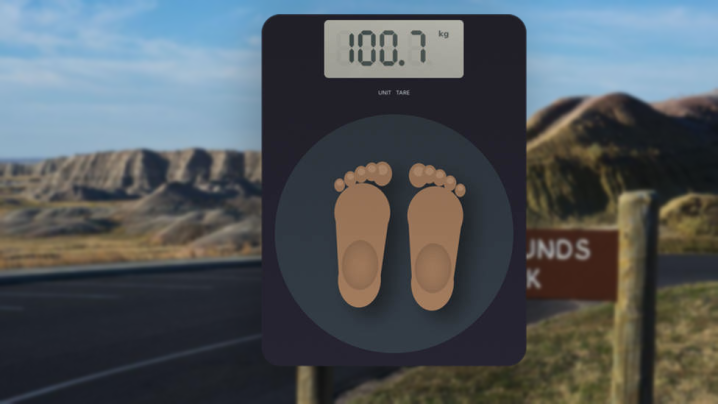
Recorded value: 100.7 kg
